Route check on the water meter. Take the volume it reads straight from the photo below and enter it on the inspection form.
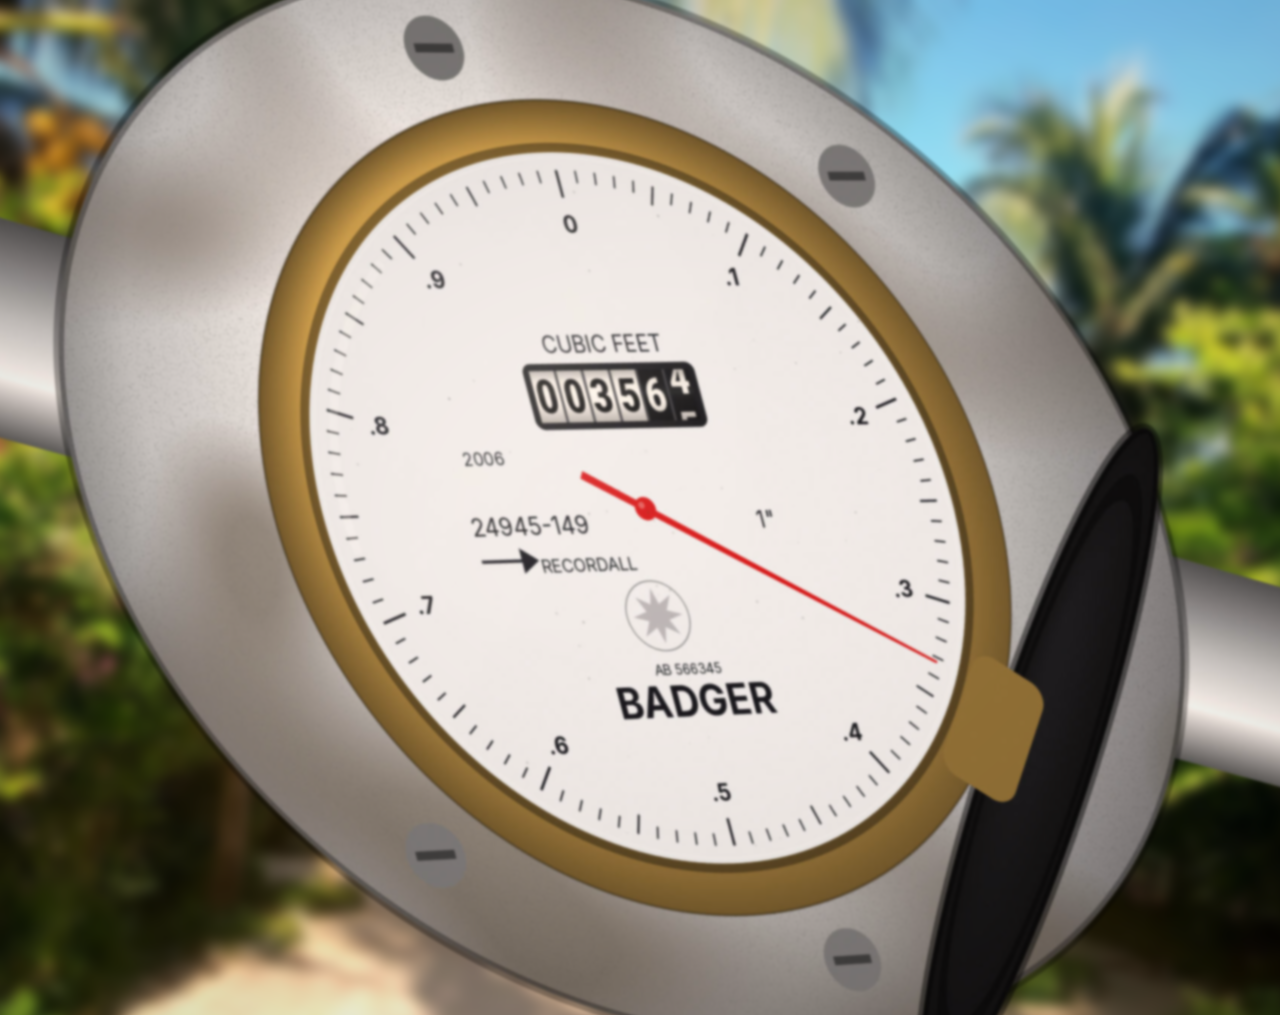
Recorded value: 3564.33 ft³
